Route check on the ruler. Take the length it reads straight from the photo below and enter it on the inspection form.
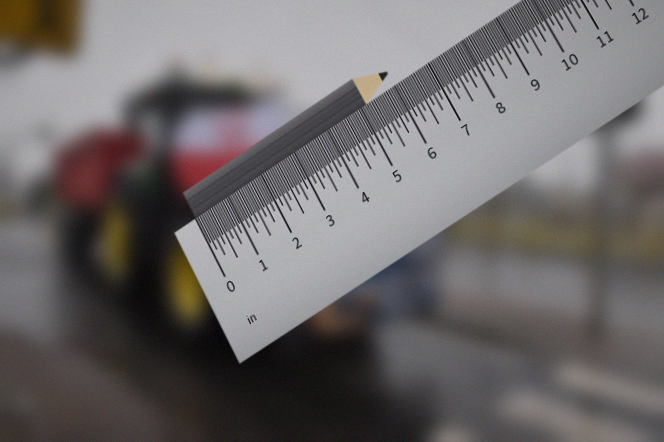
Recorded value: 6 in
